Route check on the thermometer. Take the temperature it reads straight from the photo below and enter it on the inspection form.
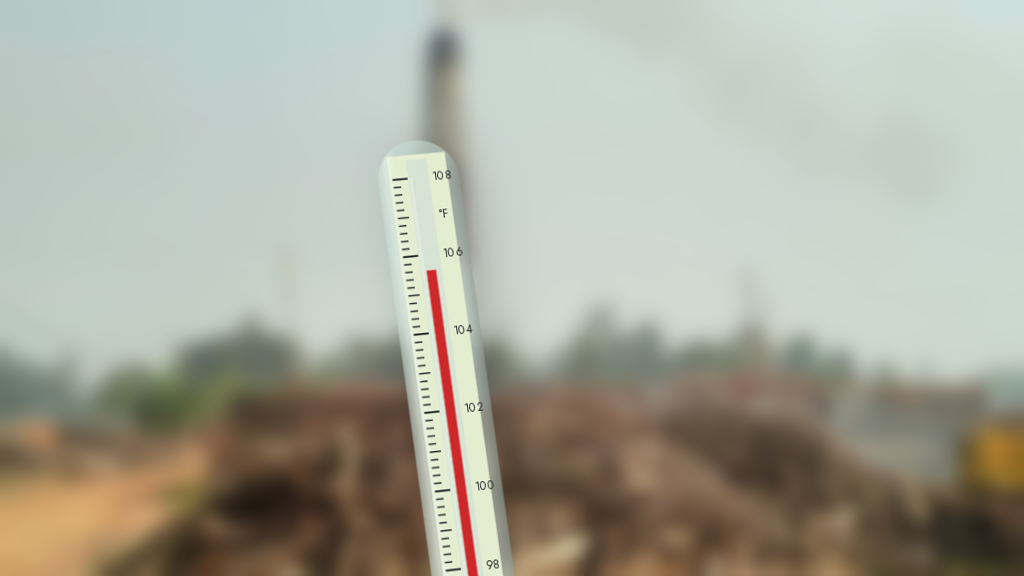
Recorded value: 105.6 °F
